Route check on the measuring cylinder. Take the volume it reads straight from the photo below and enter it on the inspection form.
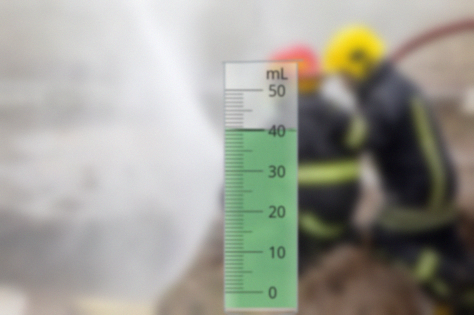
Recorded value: 40 mL
